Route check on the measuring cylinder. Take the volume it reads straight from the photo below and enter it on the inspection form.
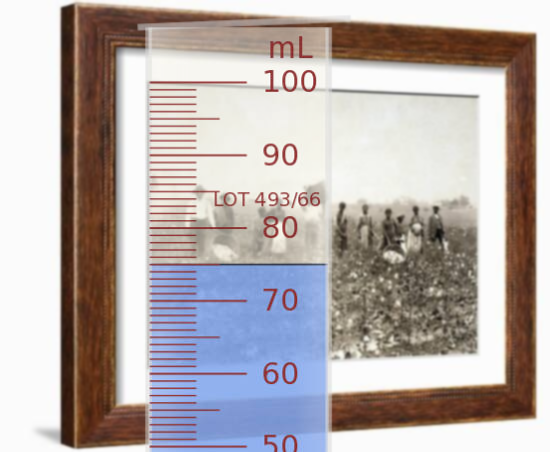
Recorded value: 75 mL
